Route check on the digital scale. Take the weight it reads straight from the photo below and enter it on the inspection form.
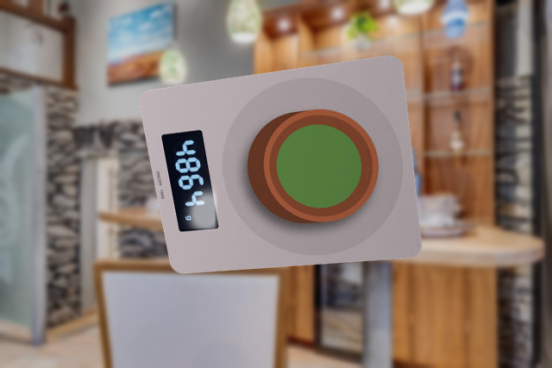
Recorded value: 4864 g
